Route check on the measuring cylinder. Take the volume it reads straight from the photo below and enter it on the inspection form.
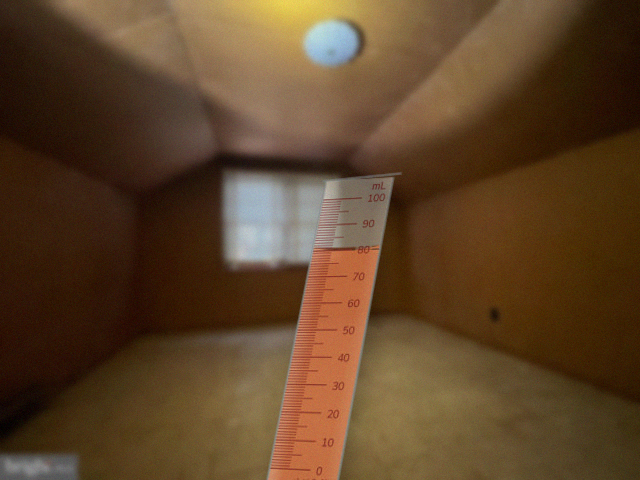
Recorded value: 80 mL
